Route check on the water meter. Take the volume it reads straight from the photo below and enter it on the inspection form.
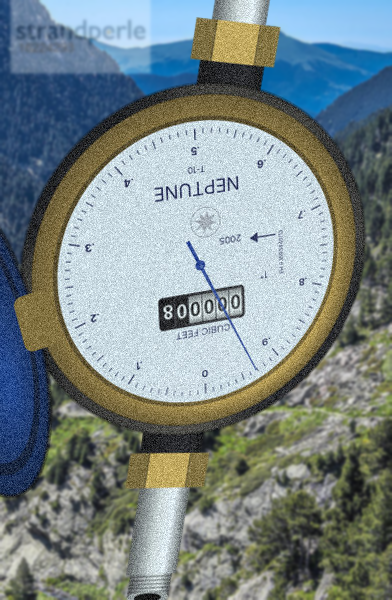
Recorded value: 7.93 ft³
